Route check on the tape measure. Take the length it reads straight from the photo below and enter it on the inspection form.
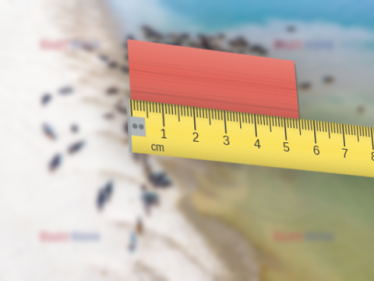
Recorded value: 5.5 cm
